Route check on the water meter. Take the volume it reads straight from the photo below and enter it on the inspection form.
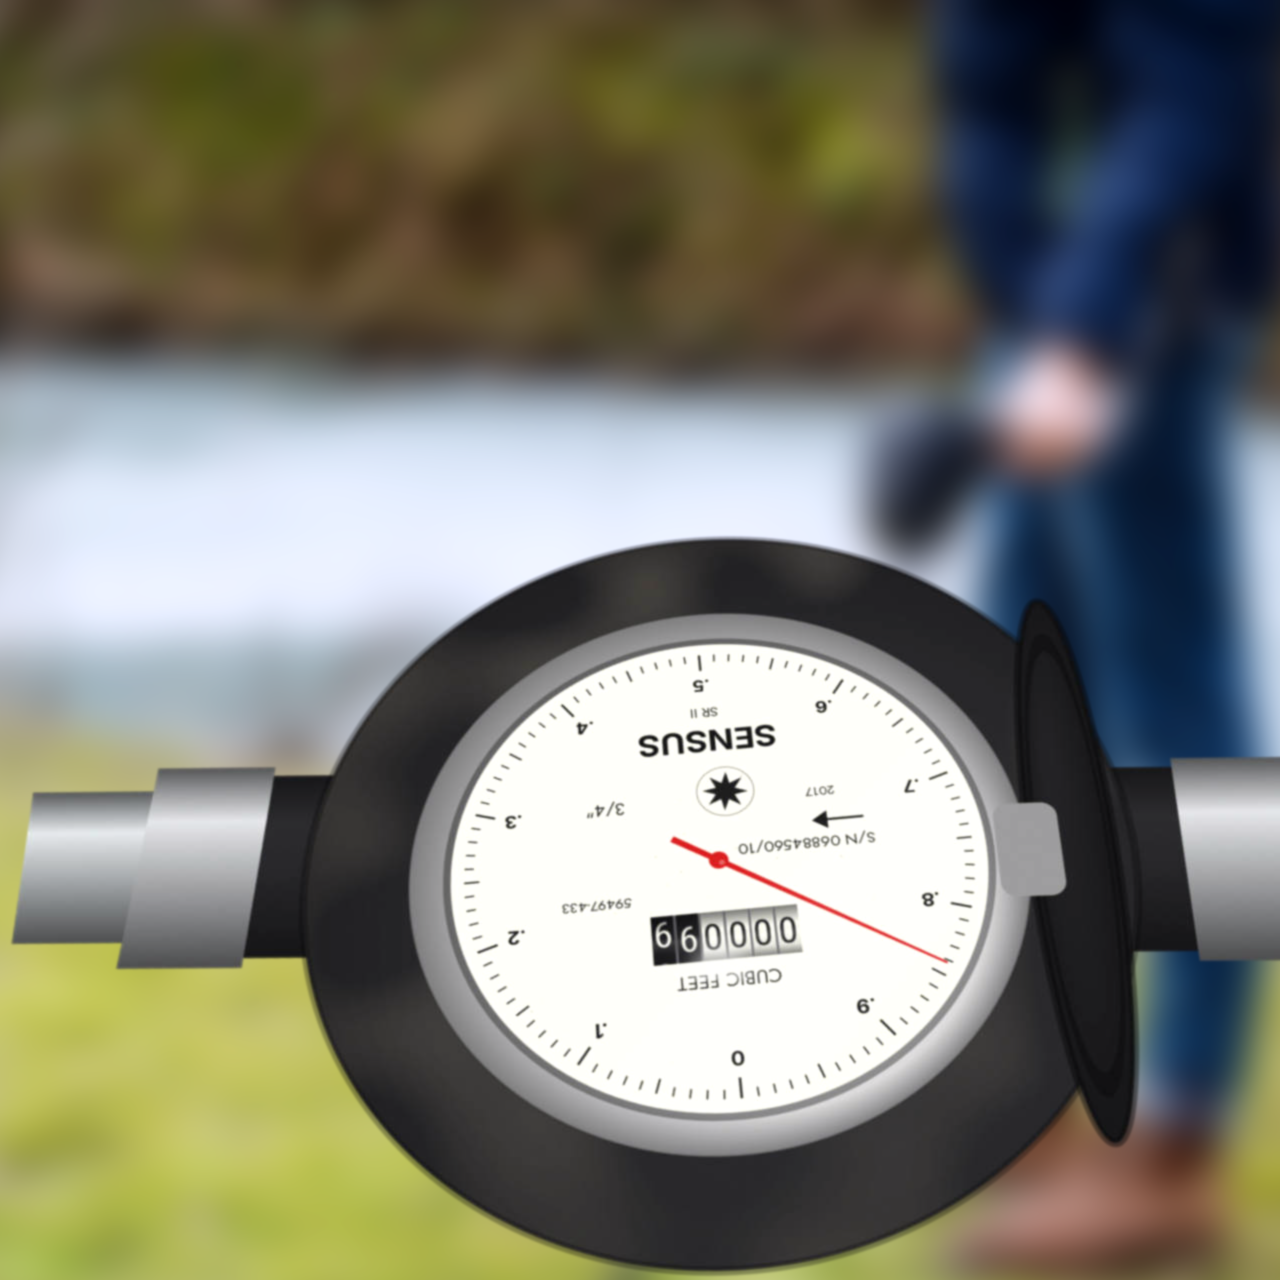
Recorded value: 98.84 ft³
